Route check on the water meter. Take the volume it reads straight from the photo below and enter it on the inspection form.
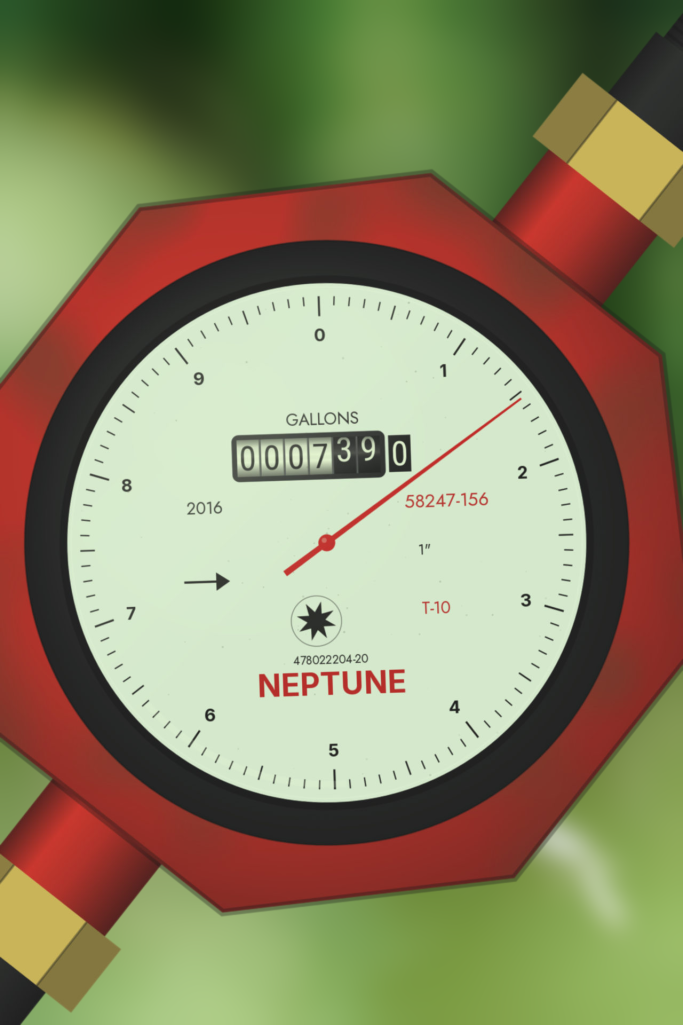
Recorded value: 7391.5 gal
